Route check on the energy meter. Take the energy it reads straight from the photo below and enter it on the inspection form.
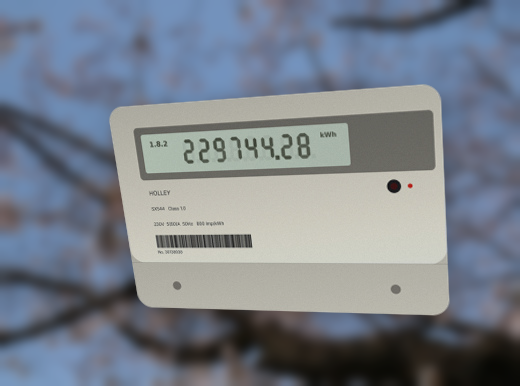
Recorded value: 229744.28 kWh
